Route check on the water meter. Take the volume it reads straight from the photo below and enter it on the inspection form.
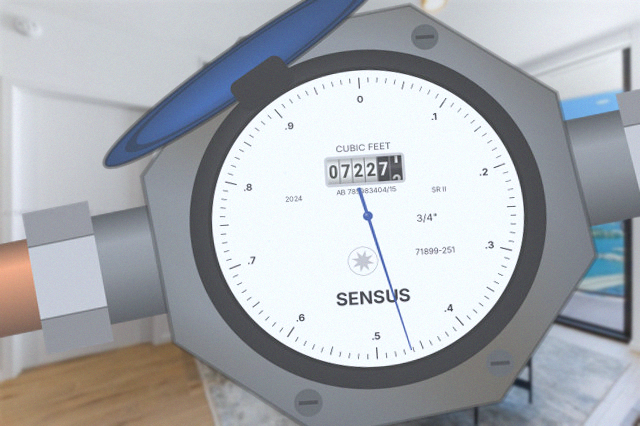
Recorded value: 72271.46 ft³
